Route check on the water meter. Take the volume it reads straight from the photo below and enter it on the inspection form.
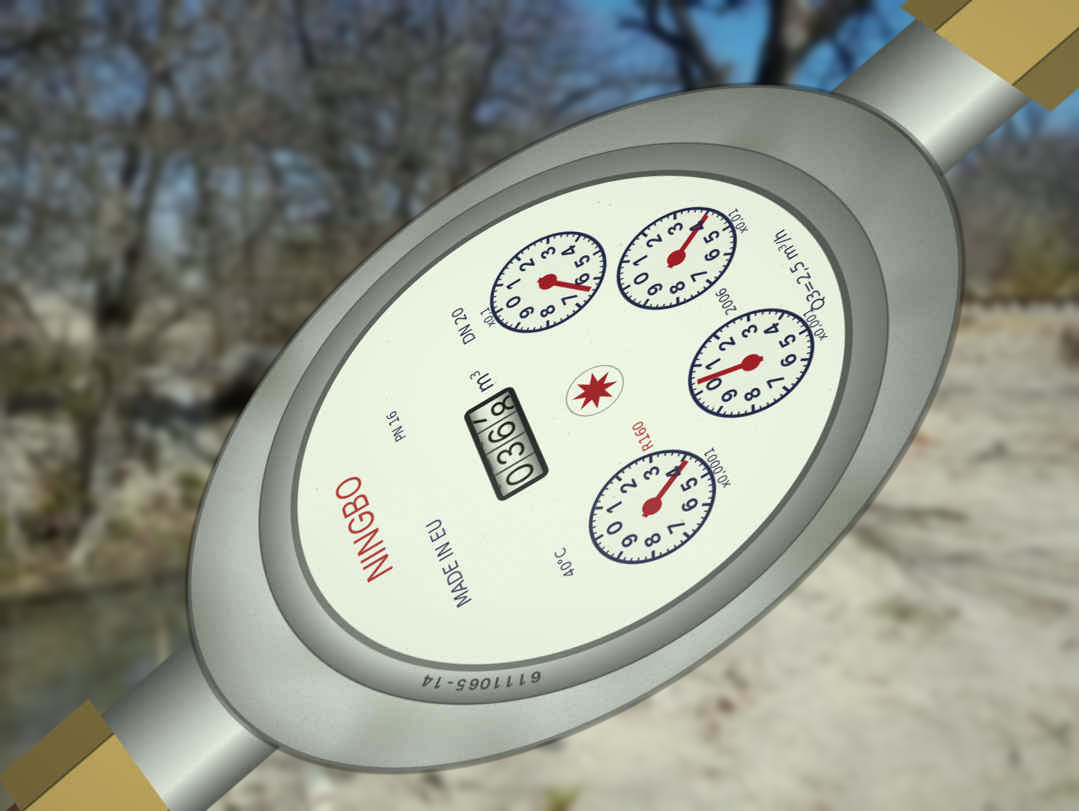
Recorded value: 367.6404 m³
